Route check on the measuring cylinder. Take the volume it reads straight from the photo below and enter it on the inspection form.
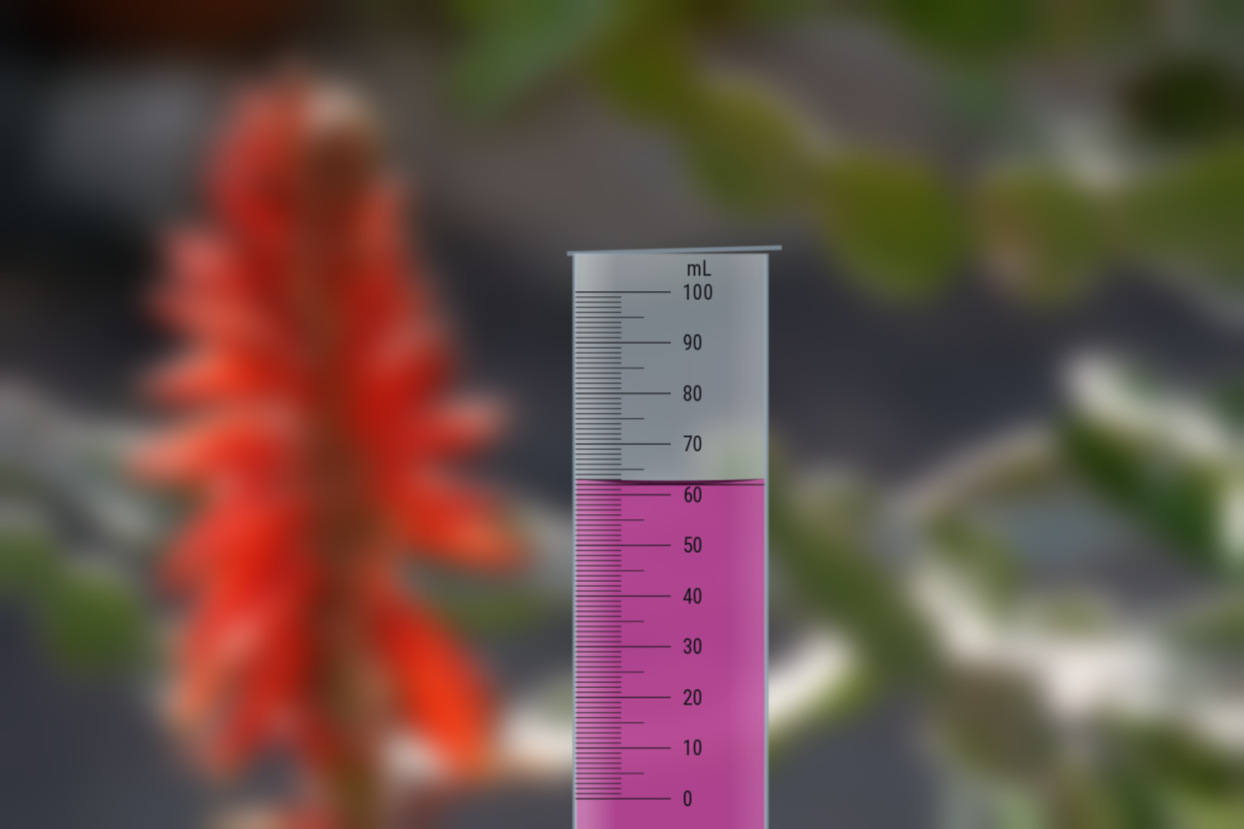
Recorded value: 62 mL
